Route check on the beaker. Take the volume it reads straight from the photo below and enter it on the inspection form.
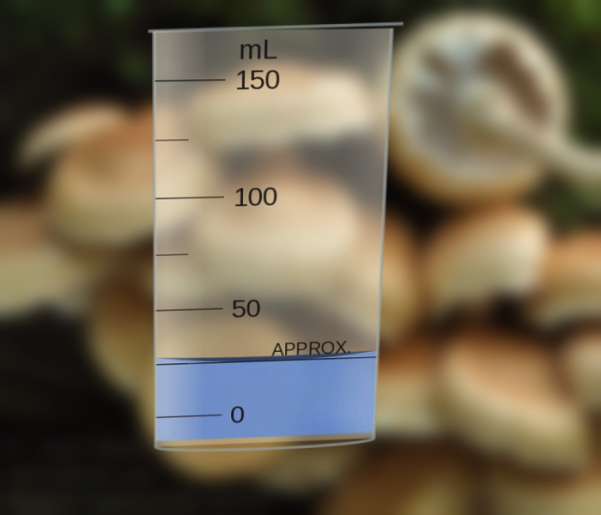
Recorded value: 25 mL
